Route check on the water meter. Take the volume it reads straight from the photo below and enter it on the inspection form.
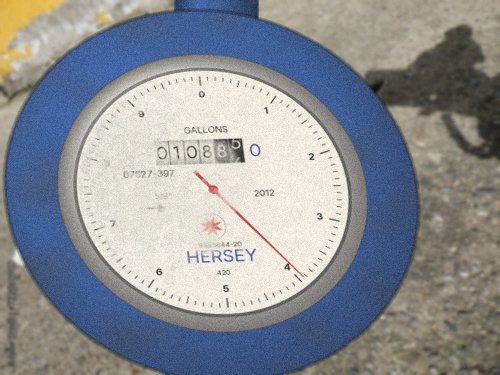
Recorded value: 108853.9 gal
